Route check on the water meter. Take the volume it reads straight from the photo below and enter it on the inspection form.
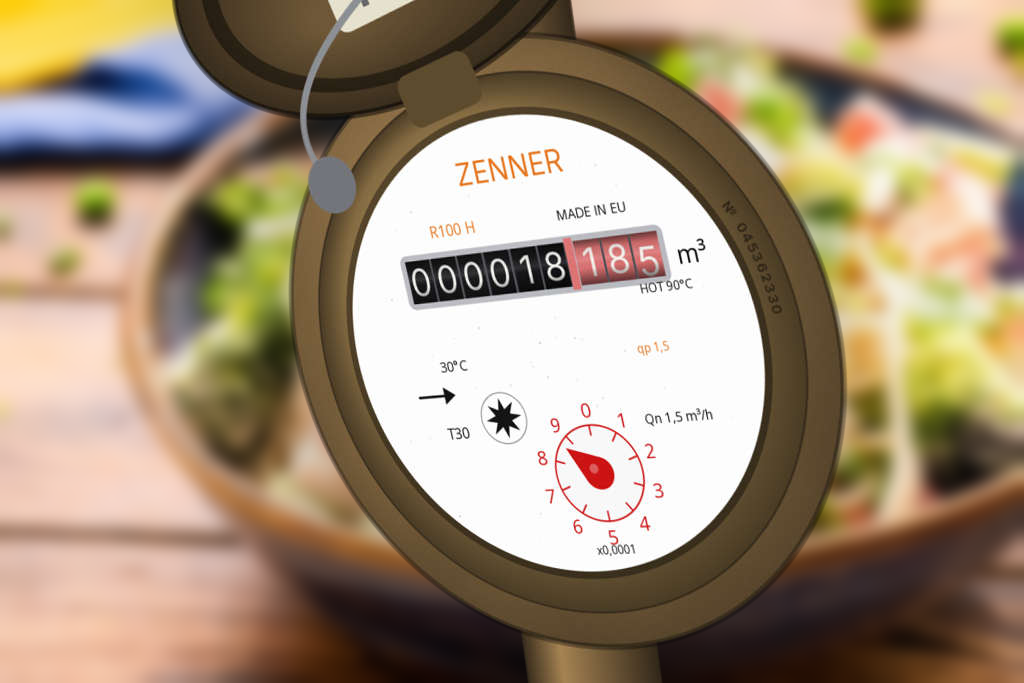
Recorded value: 18.1848 m³
